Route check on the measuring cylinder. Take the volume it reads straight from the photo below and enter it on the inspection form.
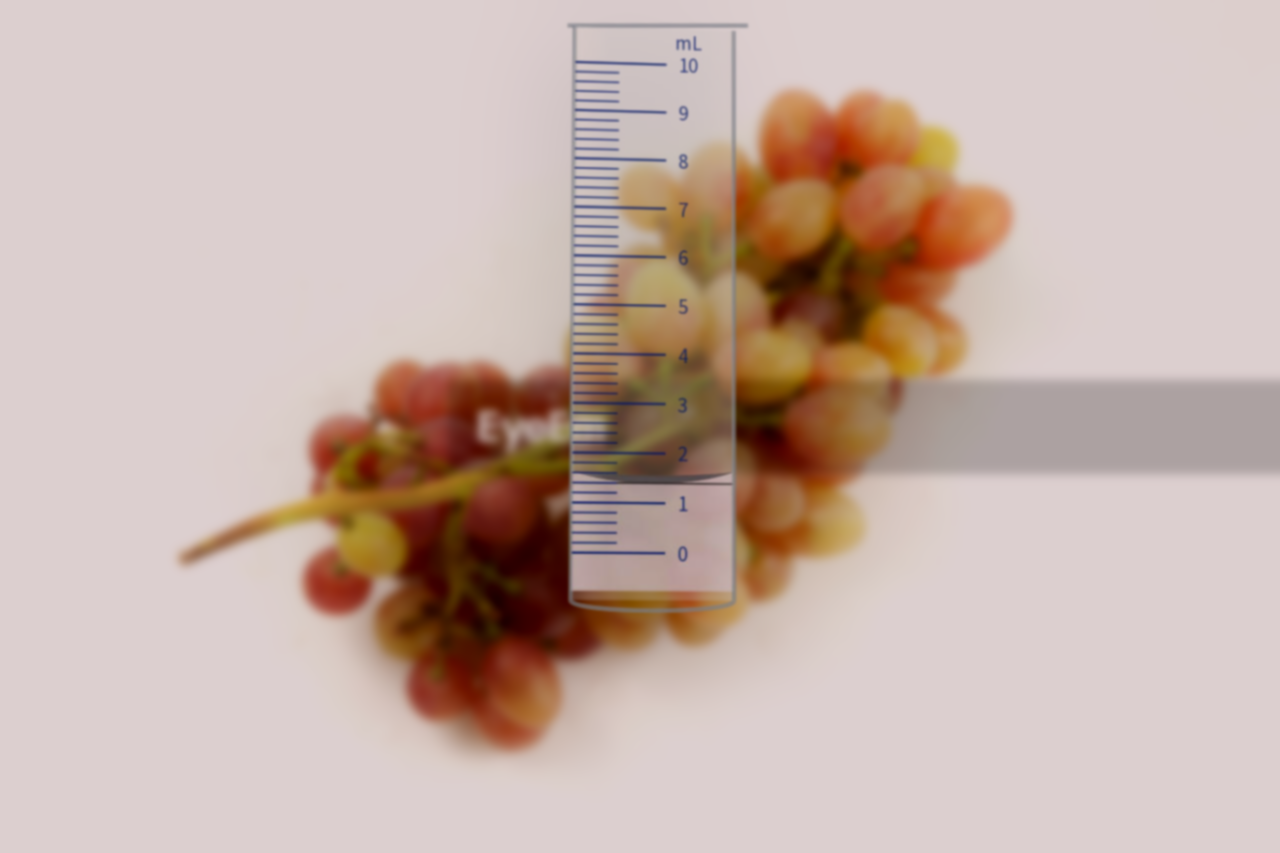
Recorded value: 1.4 mL
